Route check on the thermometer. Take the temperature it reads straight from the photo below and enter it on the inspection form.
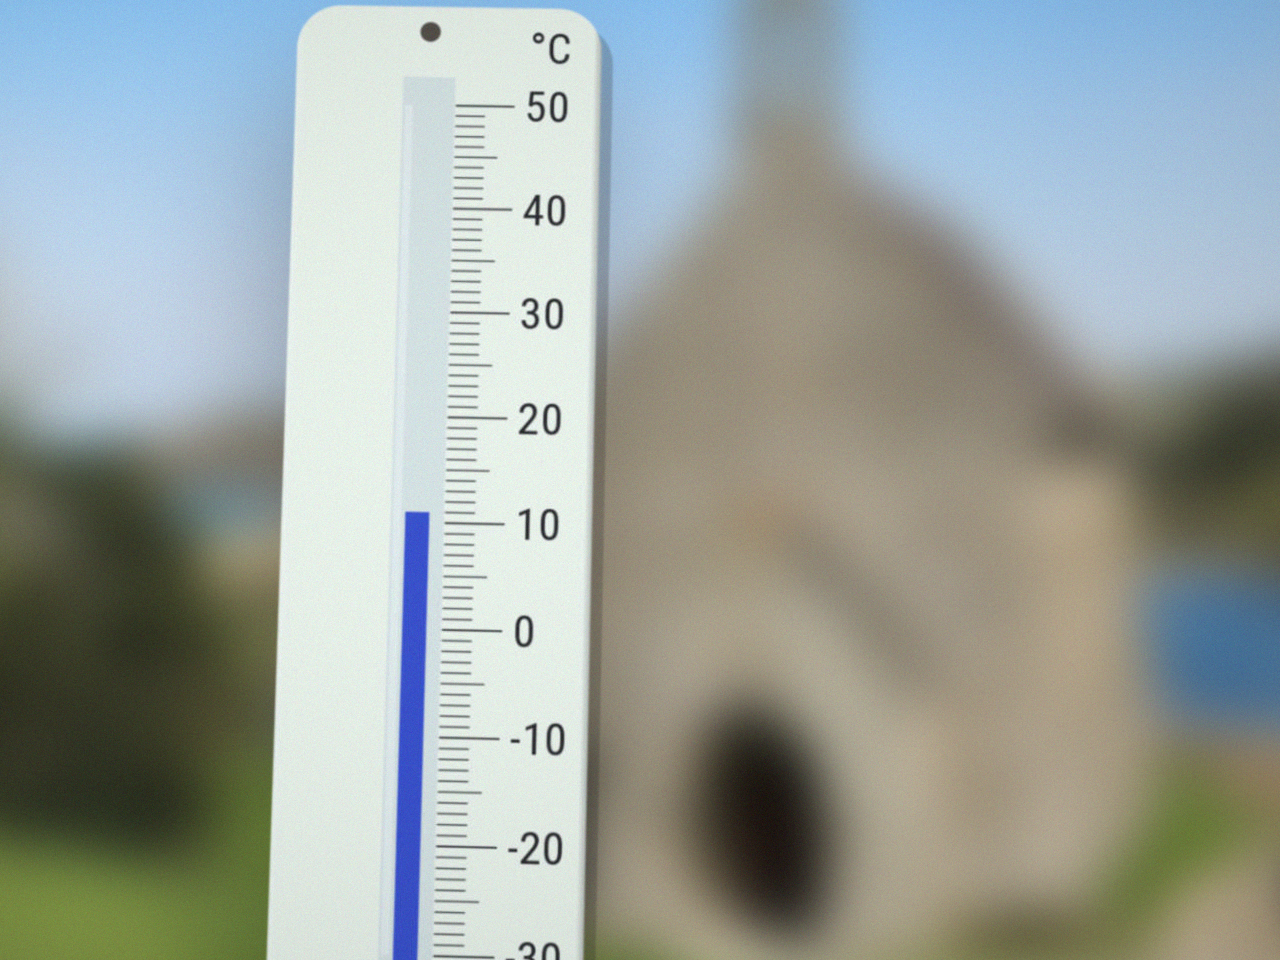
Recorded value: 11 °C
